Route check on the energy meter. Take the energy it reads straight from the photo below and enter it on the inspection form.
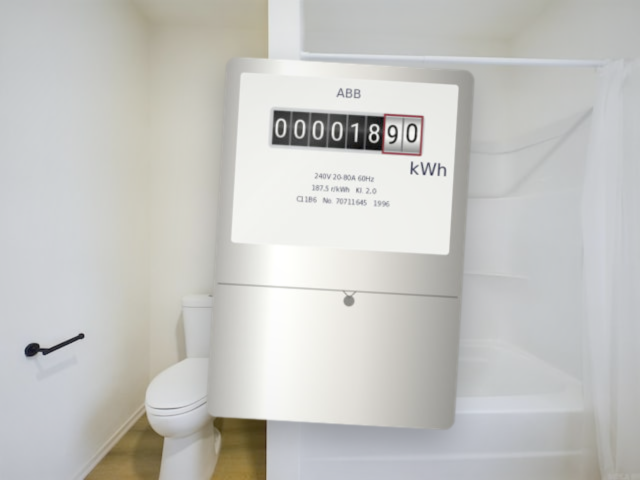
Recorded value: 18.90 kWh
